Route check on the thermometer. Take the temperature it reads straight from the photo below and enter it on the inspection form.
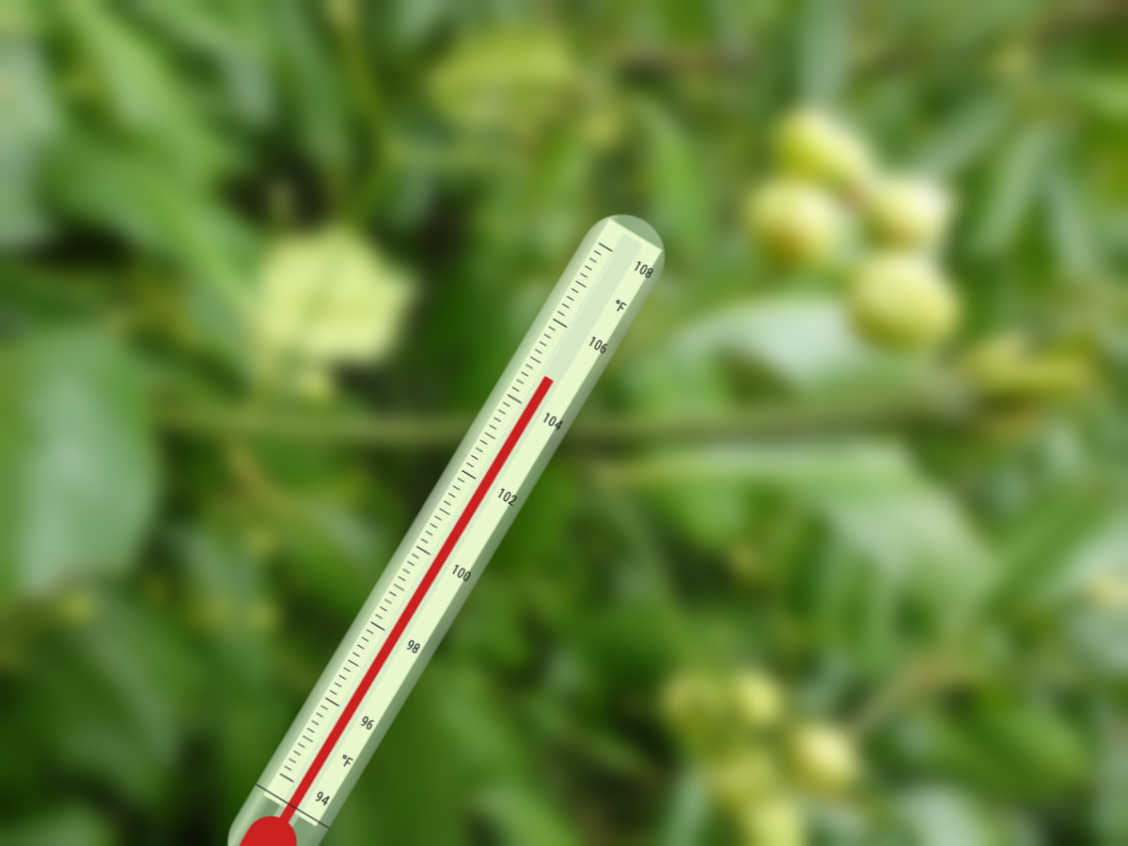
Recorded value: 104.8 °F
